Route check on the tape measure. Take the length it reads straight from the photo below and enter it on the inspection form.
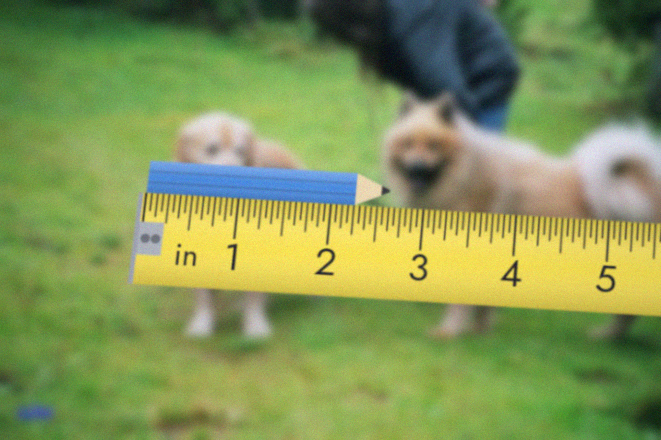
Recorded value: 2.625 in
